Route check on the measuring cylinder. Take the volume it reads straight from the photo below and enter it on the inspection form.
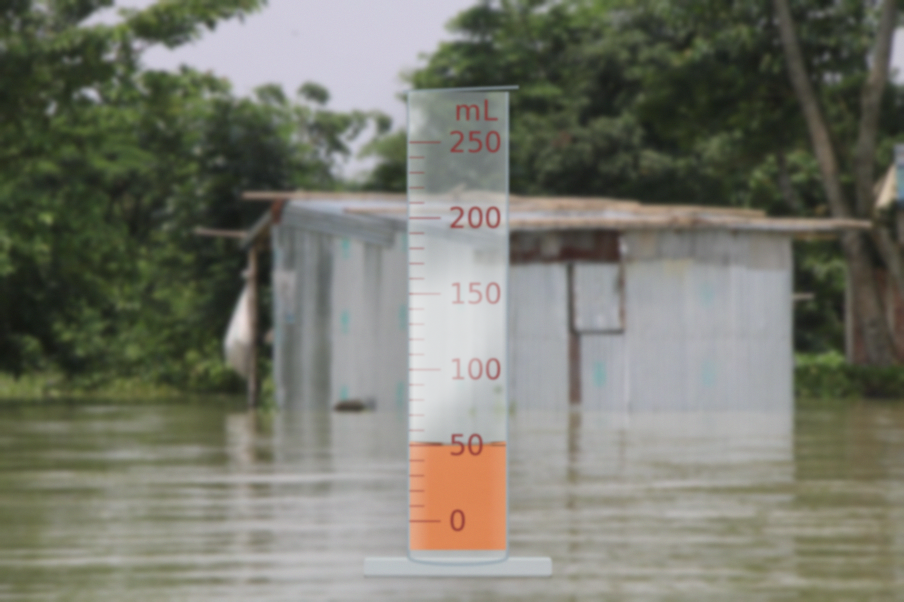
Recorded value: 50 mL
